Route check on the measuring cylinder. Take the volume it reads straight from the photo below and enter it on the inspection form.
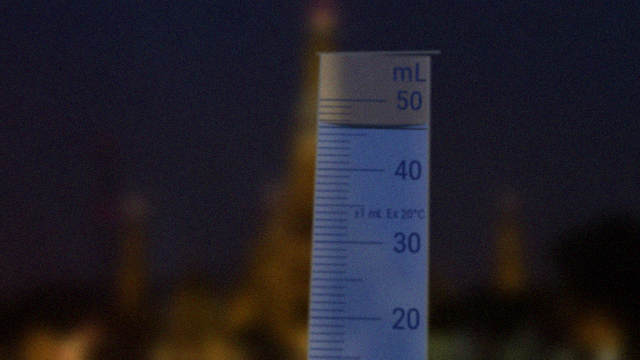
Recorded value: 46 mL
